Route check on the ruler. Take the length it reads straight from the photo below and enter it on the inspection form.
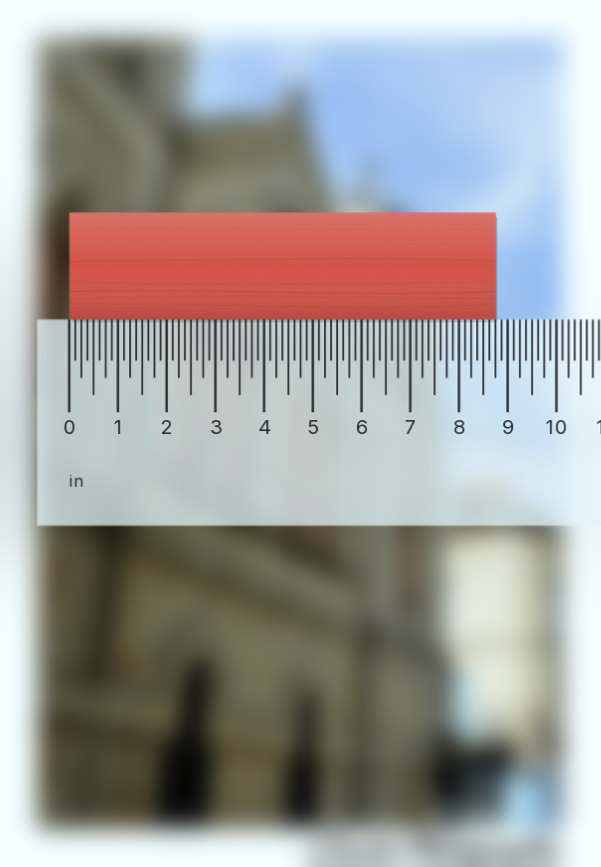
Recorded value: 8.75 in
